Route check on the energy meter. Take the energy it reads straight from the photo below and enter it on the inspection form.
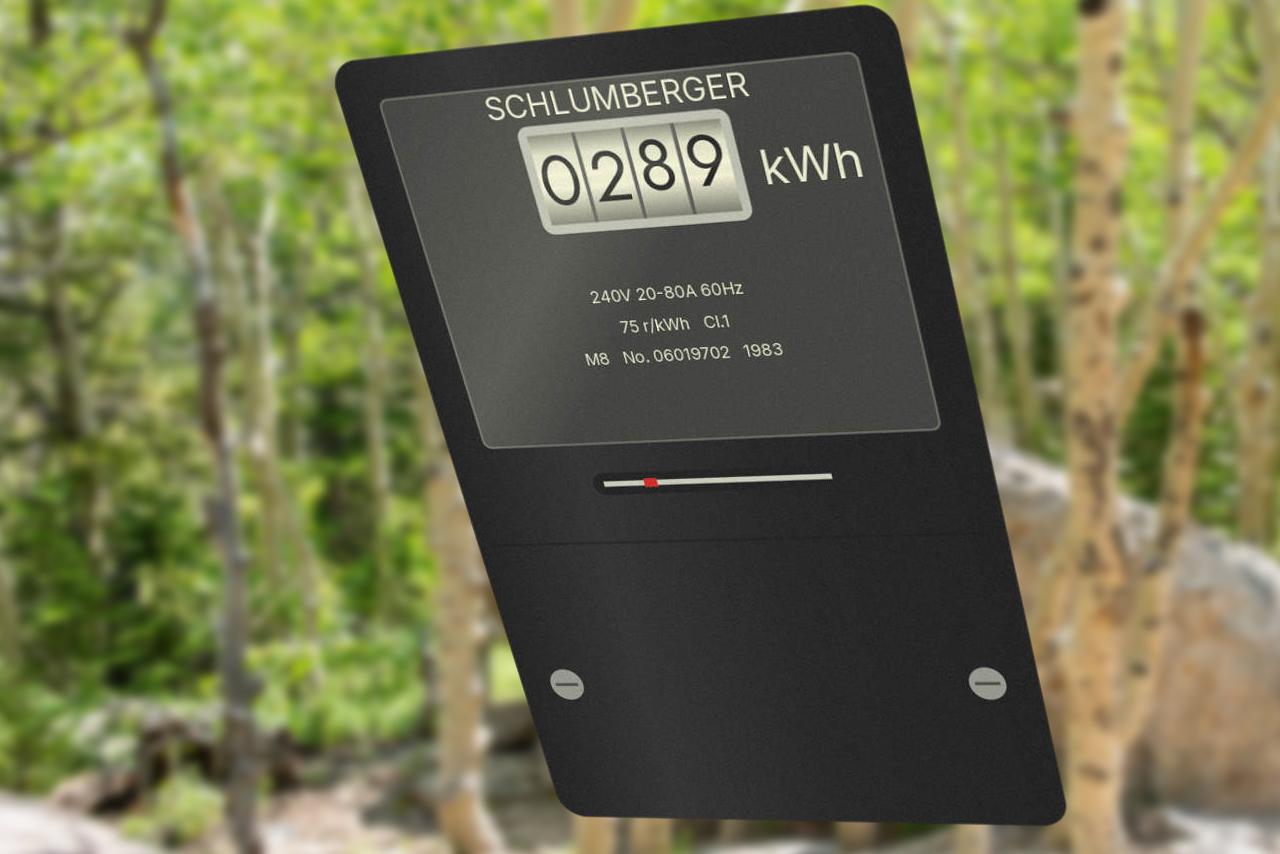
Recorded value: 289 kWh
